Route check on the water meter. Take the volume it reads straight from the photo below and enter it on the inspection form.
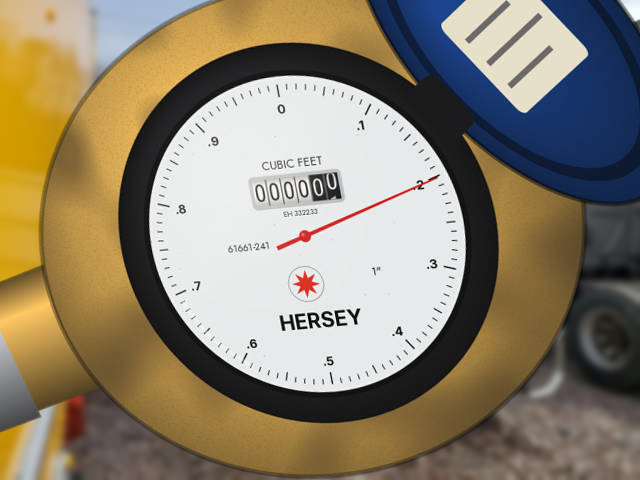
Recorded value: 0.20 ft³
